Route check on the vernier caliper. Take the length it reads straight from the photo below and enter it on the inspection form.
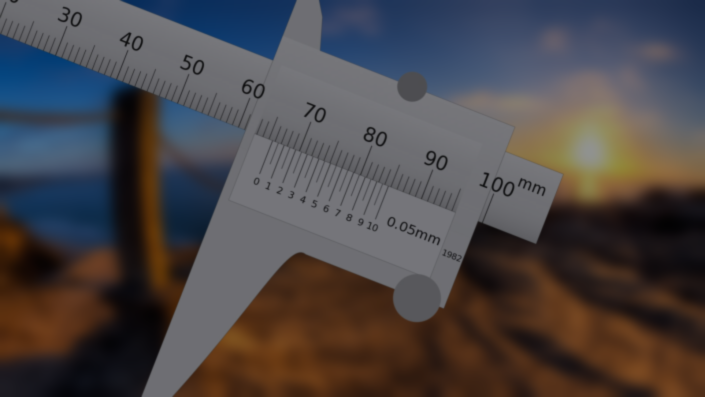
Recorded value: 65.6 mm
